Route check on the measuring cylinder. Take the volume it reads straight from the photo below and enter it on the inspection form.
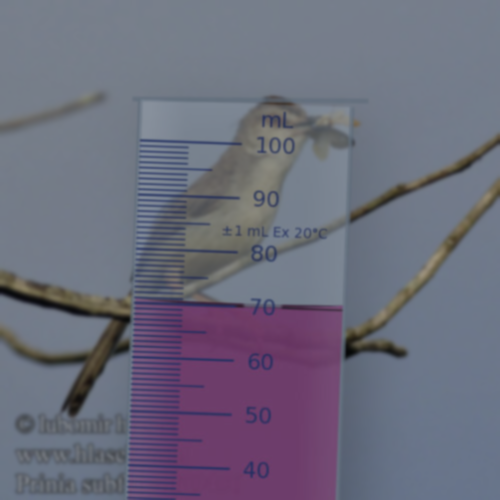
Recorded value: 70 mL
